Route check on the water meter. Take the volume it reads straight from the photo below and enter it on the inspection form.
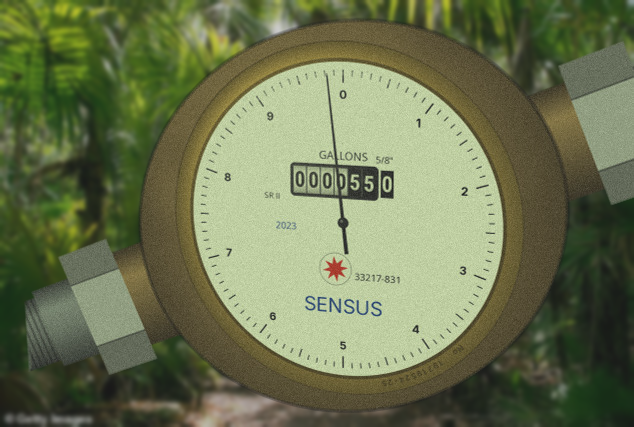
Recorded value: 549.8 gal
